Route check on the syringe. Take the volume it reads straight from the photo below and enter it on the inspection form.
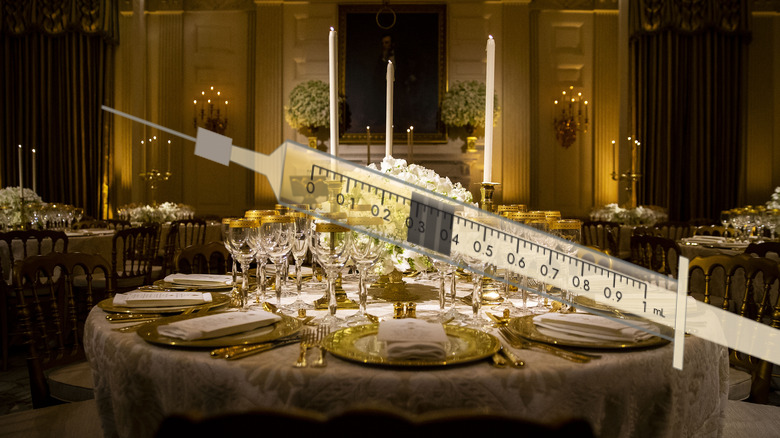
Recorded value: 0.28 mL
